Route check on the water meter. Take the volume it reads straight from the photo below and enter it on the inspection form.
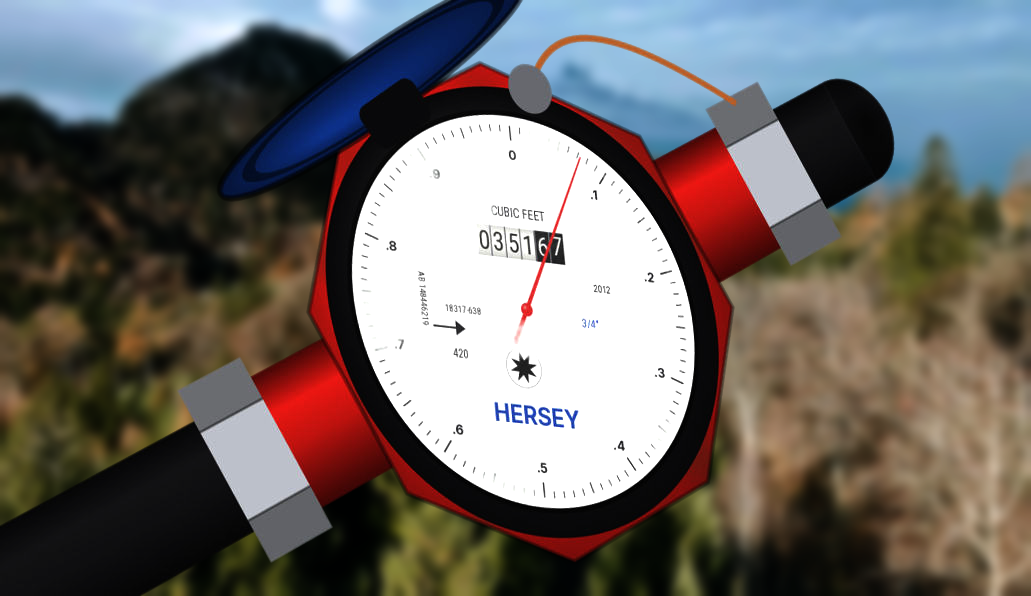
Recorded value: 35167.07 ft³
